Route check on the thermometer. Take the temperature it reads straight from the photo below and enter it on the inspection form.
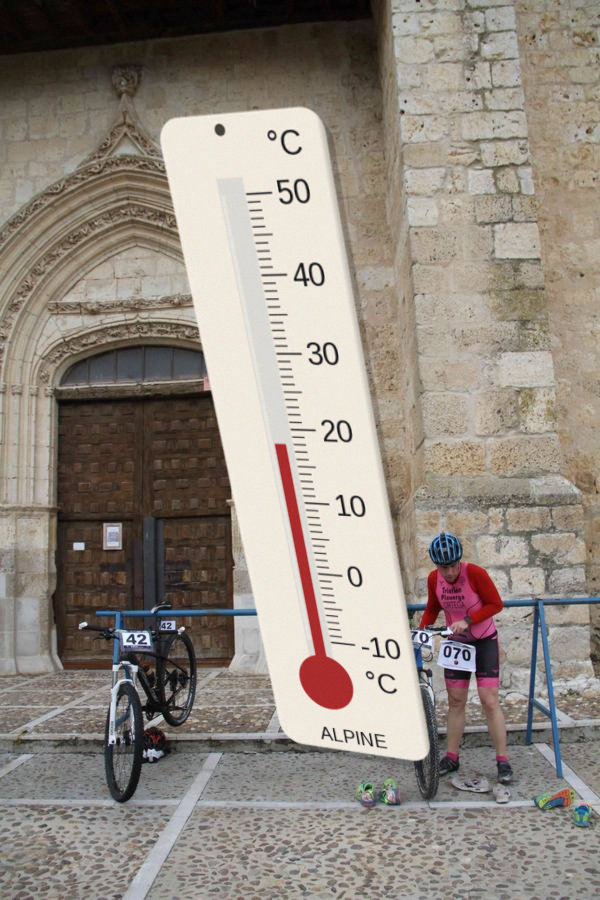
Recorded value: 18 °C
